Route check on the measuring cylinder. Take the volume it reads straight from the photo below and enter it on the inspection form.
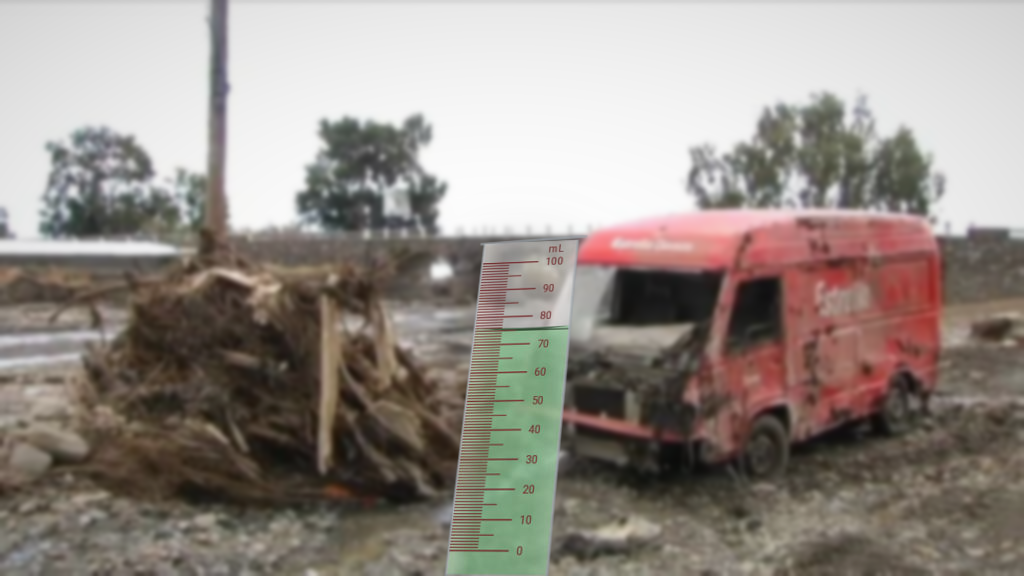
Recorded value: 75 mL
